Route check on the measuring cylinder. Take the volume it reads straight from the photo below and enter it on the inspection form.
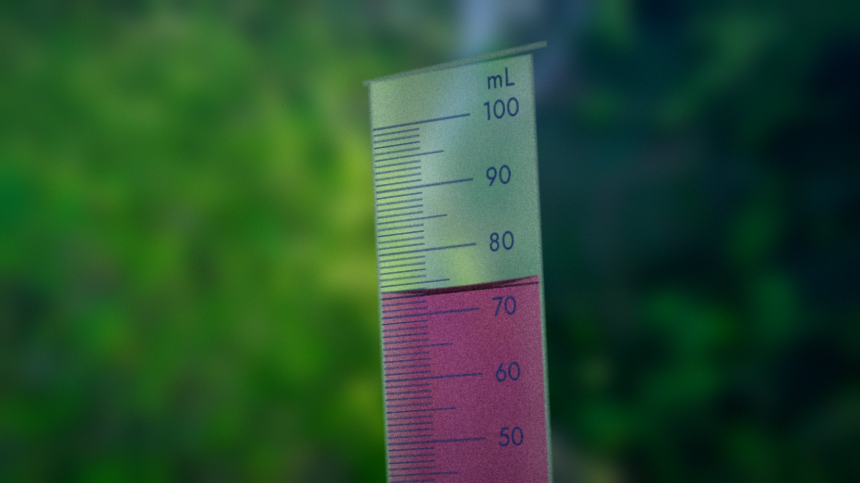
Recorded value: 73 mL
